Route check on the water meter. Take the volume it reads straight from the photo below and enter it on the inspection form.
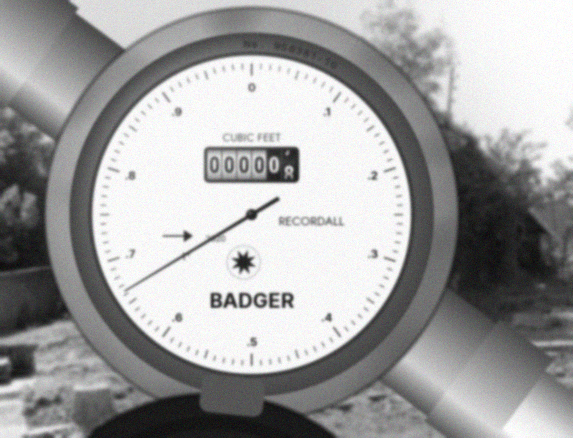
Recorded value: 7.66 ft³
